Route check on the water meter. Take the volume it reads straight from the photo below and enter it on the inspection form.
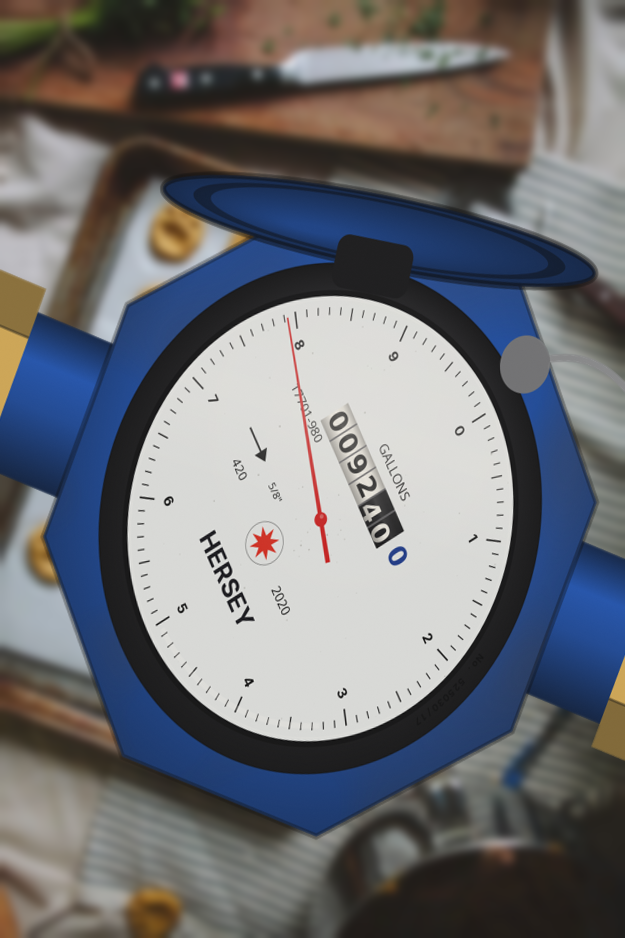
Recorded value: 92397.9 gal
